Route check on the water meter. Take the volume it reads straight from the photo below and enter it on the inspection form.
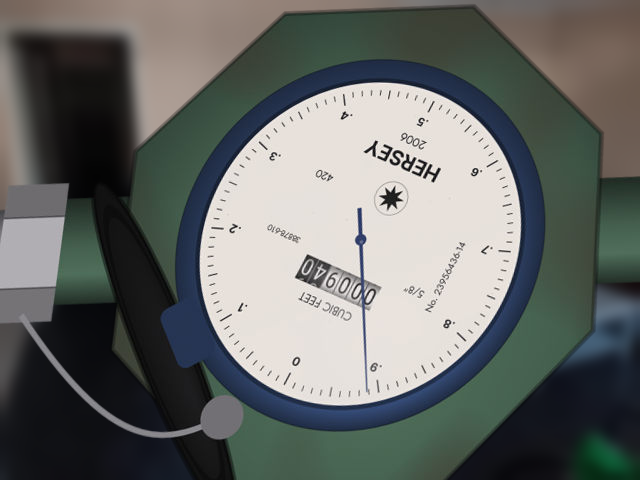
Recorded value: 939.91 ft³
